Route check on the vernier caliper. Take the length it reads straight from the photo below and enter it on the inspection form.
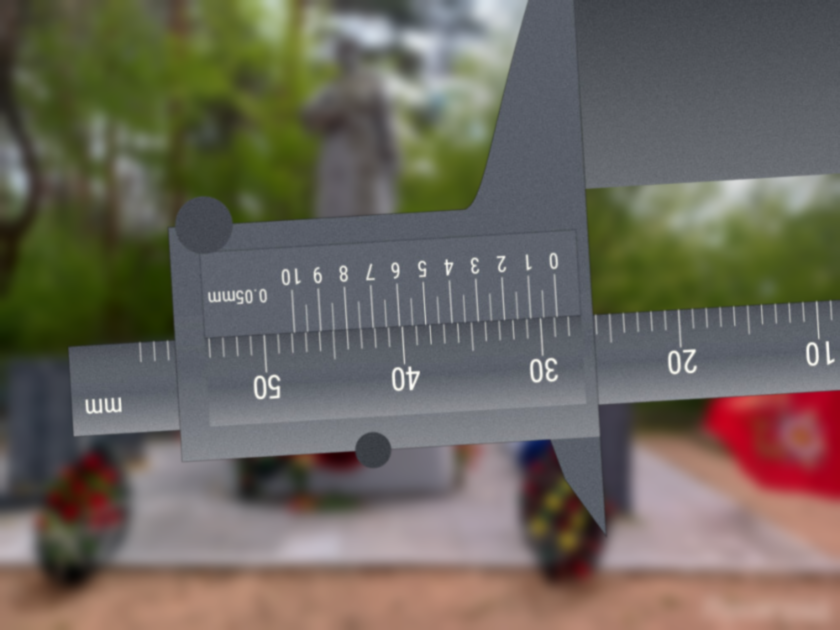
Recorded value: 28.8 mm
